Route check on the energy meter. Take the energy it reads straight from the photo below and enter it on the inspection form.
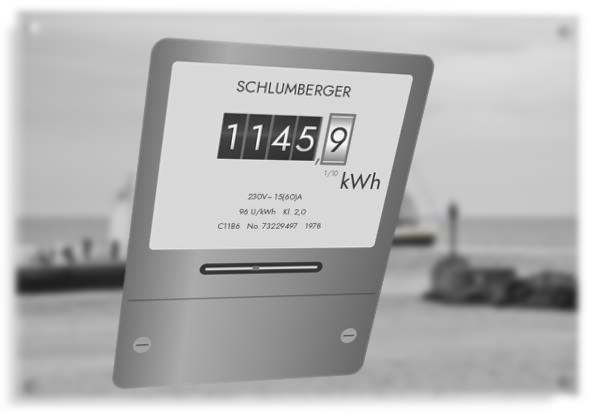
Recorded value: 1145.9 kWh
